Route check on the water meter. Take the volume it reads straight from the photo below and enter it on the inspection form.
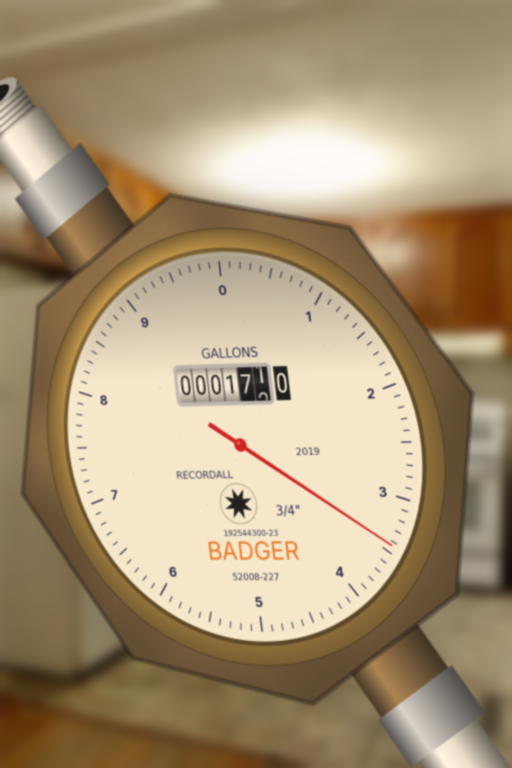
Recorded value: 1713.4 gal
